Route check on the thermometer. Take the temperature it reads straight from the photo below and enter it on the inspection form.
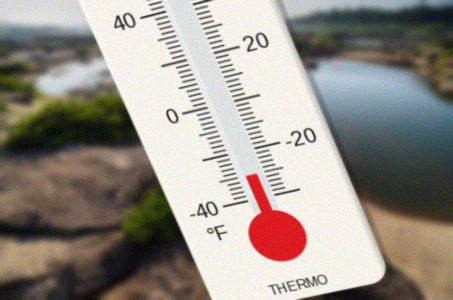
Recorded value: -30 °F
